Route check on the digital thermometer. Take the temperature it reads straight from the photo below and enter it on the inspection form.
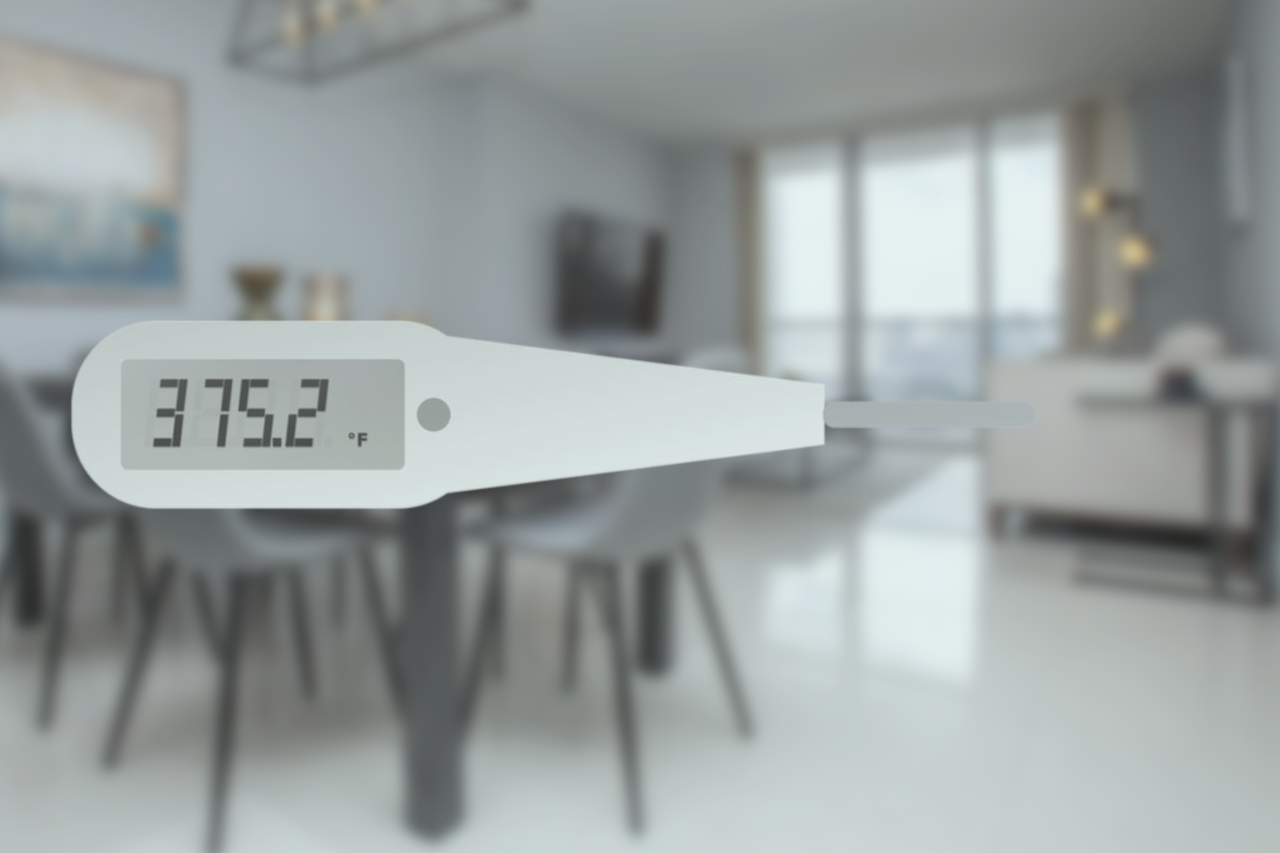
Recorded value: 375.2 °F
